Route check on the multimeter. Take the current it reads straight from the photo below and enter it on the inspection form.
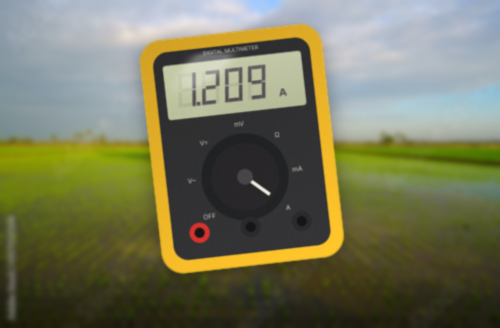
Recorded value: 1.209 A
